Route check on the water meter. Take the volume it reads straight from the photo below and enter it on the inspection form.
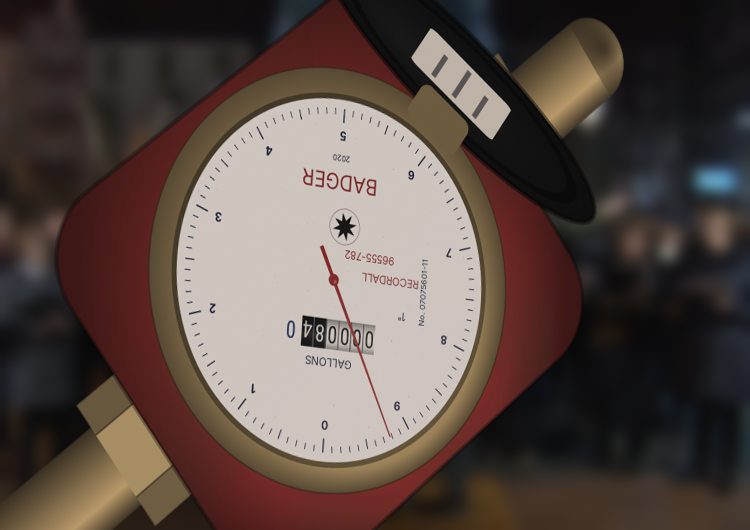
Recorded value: 839.2 gal
